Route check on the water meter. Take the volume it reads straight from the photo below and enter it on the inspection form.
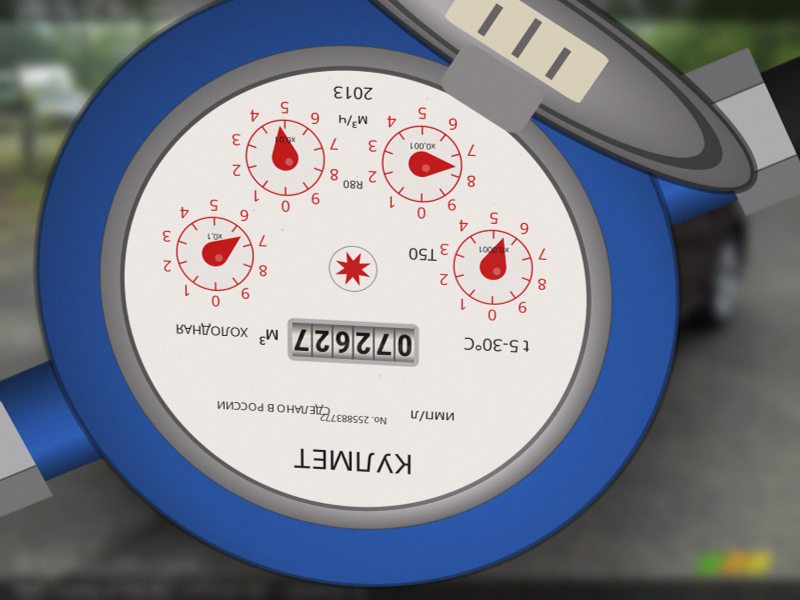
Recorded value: 72627.6475 m³
